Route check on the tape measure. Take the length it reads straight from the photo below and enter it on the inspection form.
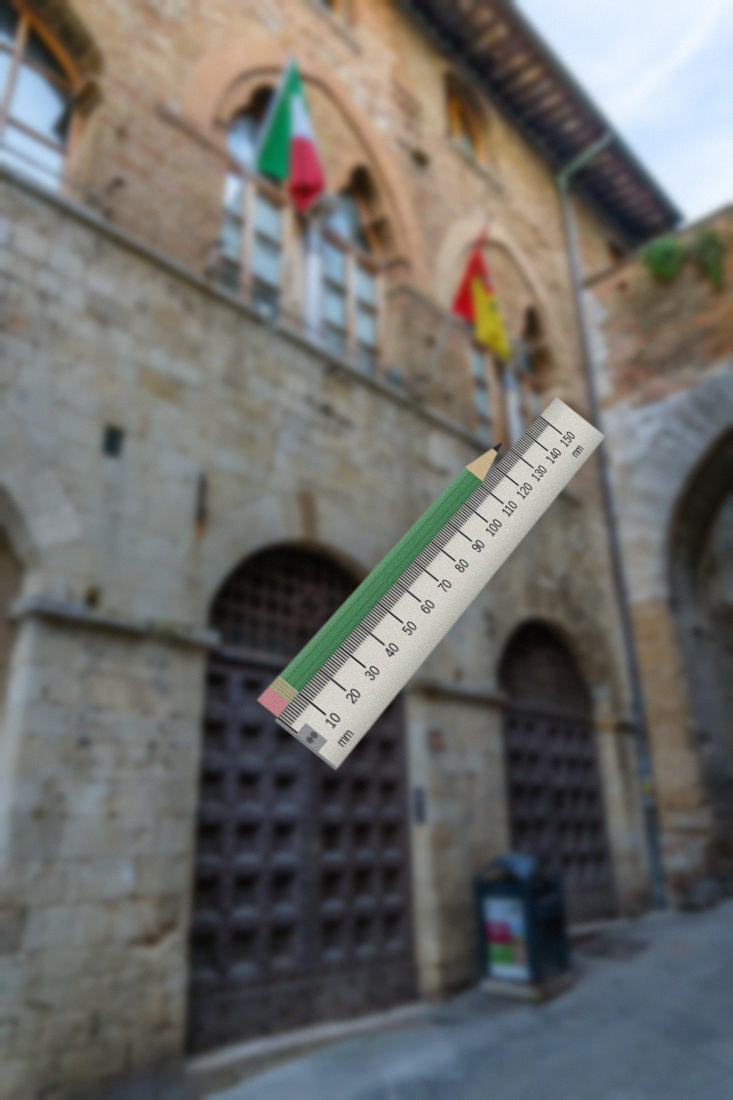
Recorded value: 130 mm
